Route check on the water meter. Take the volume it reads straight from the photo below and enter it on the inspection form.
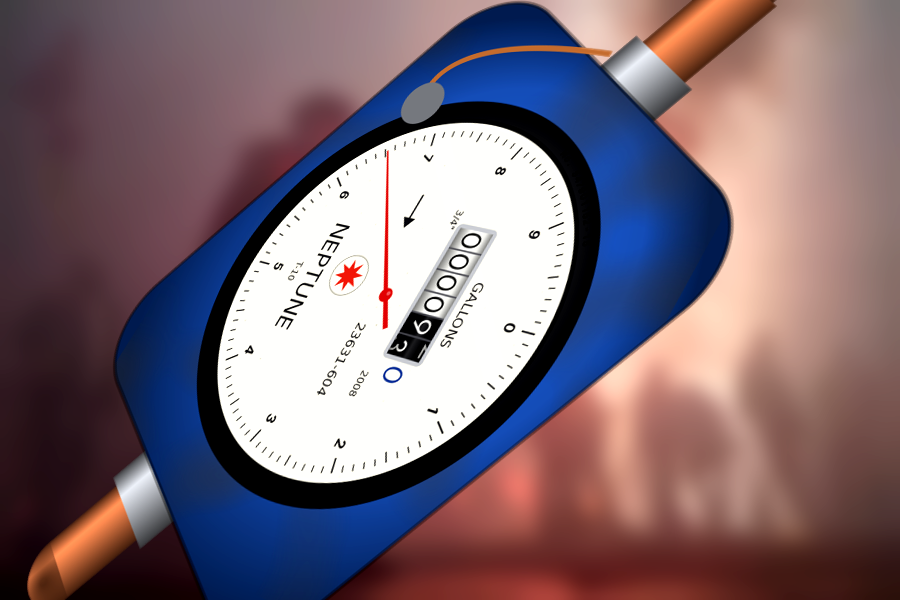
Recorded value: 926.5 gal
